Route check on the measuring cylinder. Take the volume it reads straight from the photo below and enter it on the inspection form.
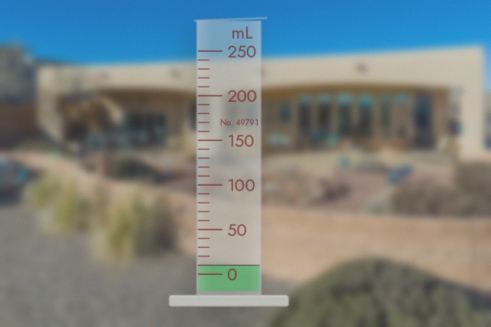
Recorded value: 10 mL
